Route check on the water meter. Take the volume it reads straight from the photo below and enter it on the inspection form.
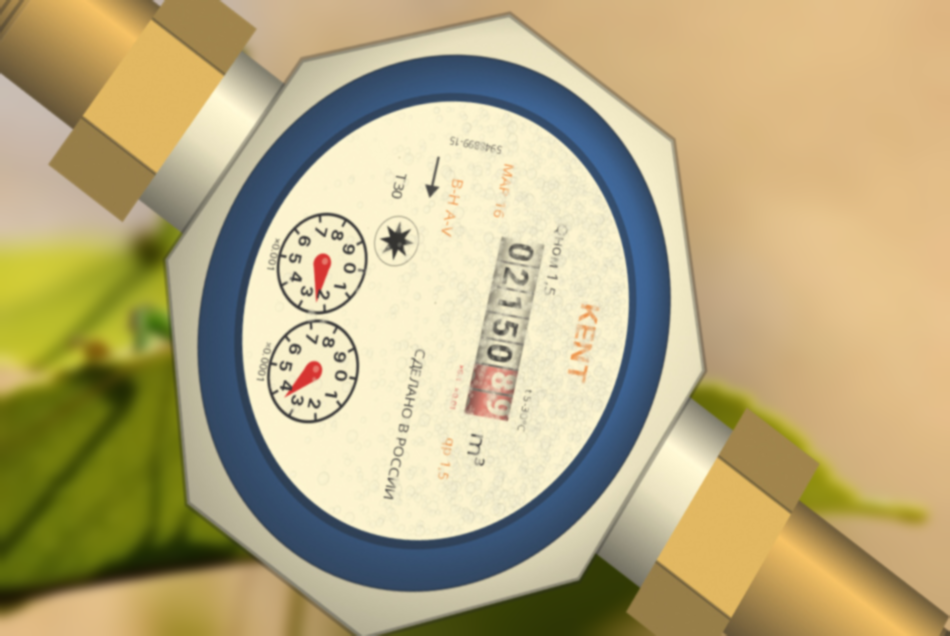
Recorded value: 2150.8923 m³
